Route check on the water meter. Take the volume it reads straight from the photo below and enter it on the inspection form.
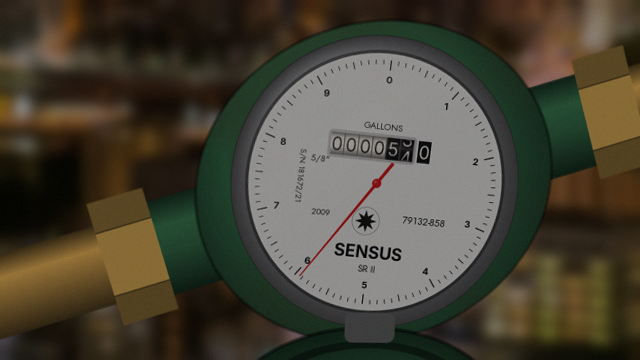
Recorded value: 535.9 gal
